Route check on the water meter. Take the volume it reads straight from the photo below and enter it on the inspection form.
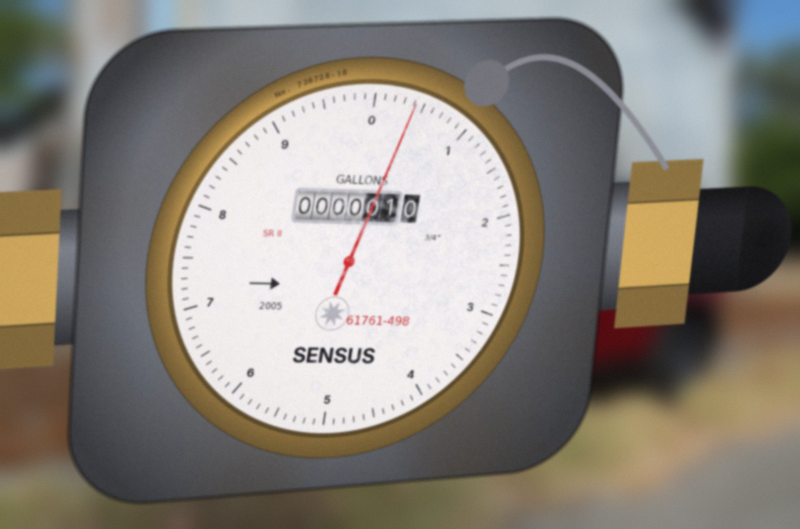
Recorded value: 10.4 gal
